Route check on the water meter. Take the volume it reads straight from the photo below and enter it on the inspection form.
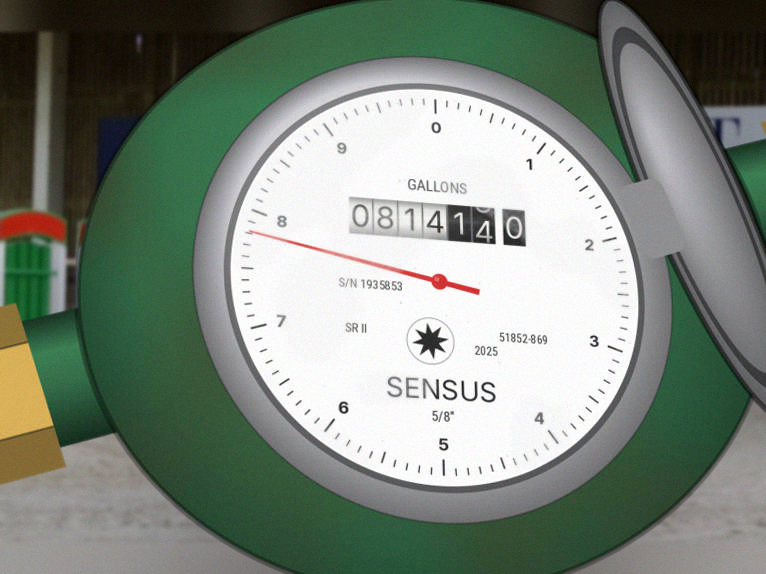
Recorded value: 814137.8 gal
